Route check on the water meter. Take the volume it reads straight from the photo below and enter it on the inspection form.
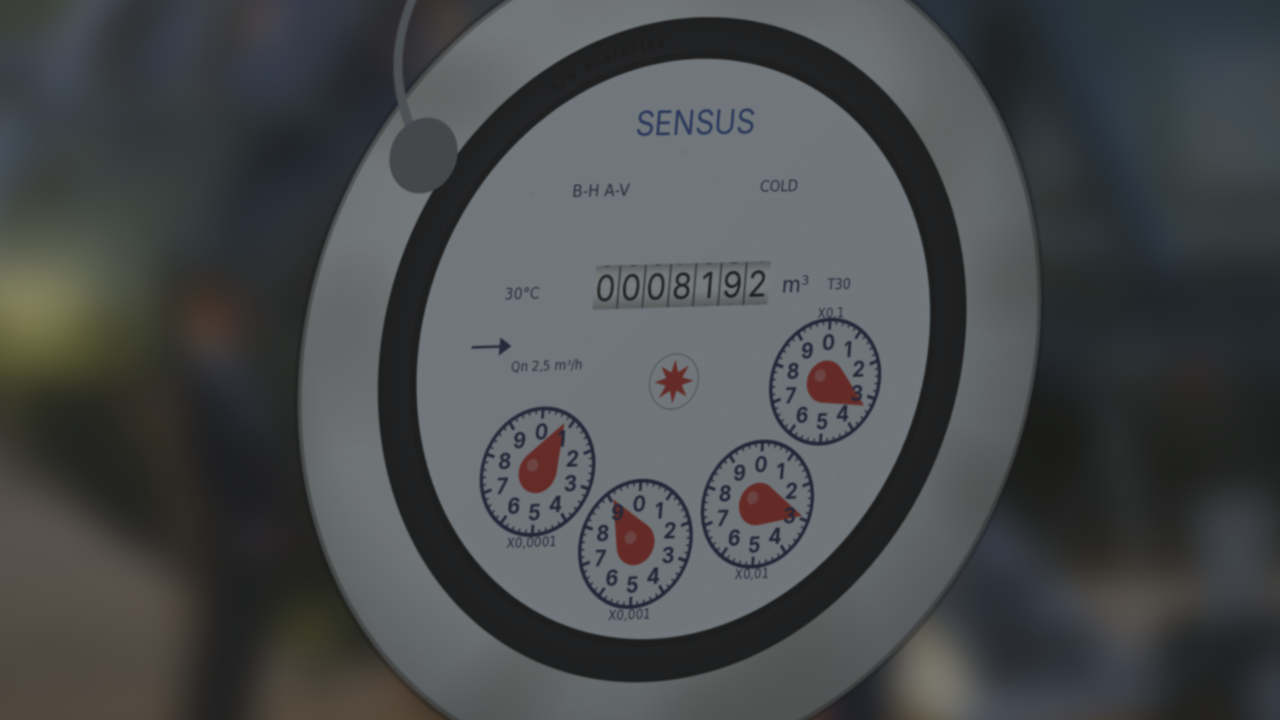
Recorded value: 8192.3290 m³
